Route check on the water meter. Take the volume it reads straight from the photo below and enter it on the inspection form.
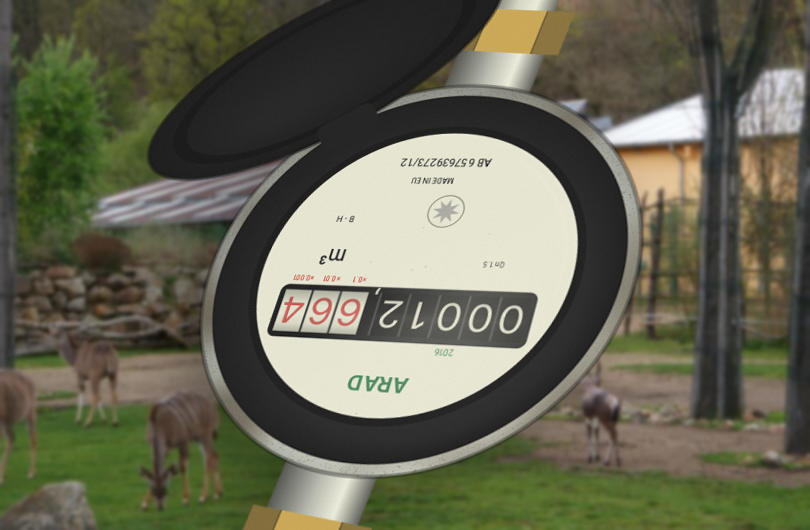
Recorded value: 12.664 m³
